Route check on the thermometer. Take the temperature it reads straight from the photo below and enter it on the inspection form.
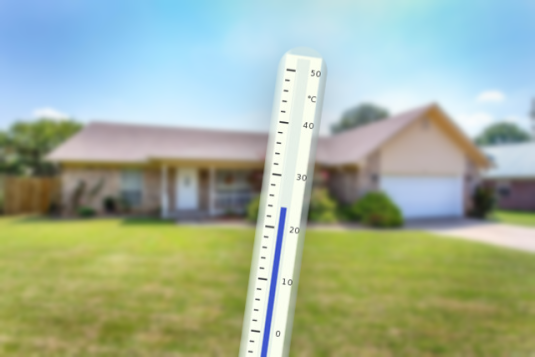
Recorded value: 24 °C
